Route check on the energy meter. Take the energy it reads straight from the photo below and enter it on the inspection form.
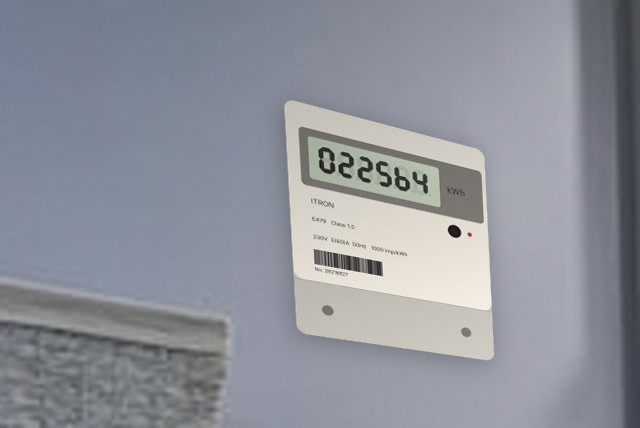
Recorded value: 22564 kWh
